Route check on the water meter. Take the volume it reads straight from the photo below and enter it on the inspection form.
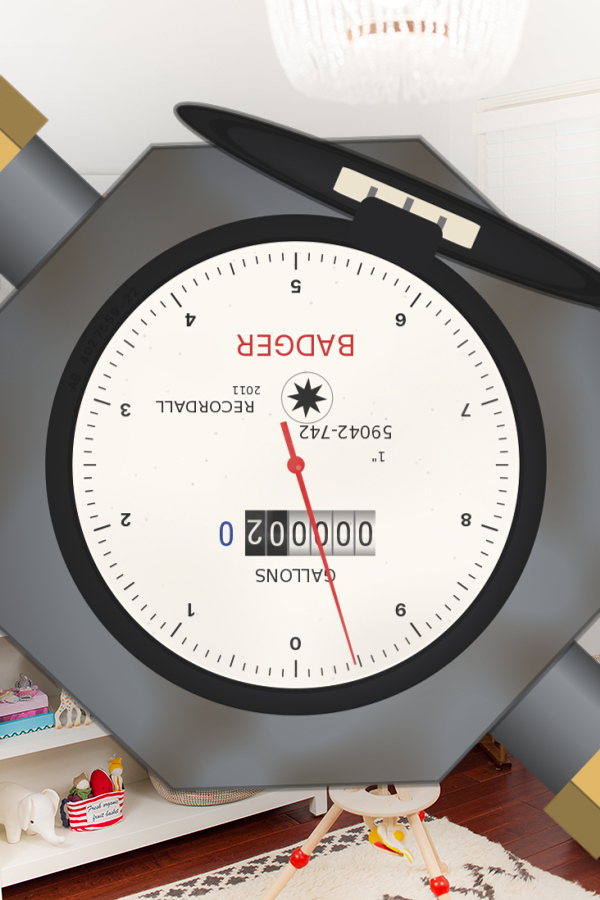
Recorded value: 19.5 gal
